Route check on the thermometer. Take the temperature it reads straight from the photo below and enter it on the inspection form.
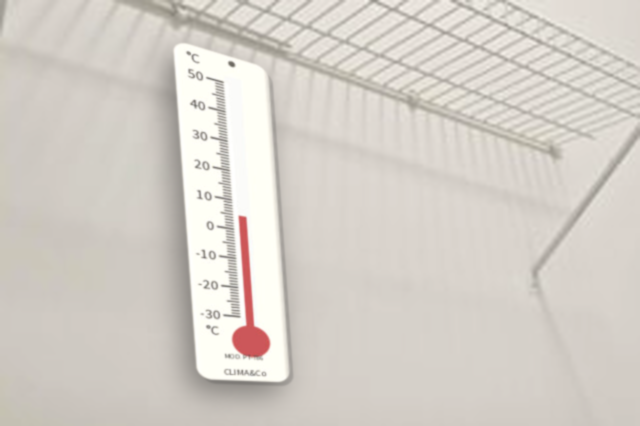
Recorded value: 5 °C
